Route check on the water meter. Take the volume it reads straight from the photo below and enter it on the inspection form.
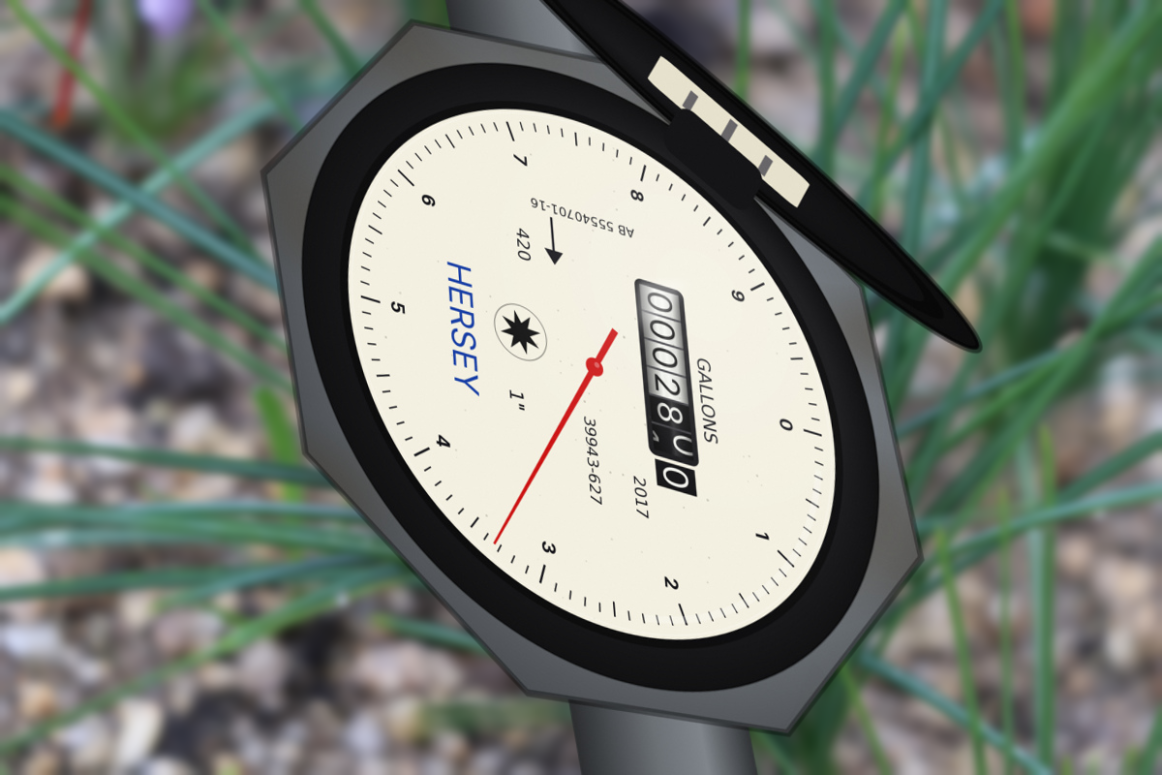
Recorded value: 2803.3 gal
